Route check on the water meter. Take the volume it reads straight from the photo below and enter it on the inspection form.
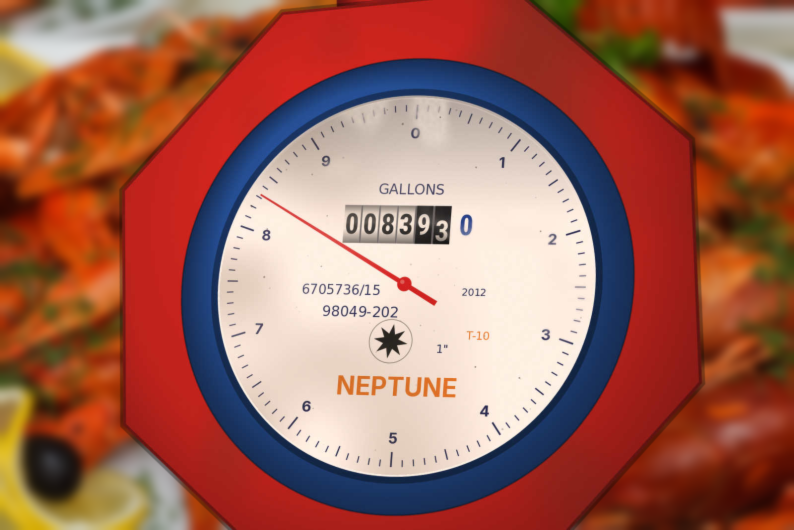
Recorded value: 83928.3 gal
